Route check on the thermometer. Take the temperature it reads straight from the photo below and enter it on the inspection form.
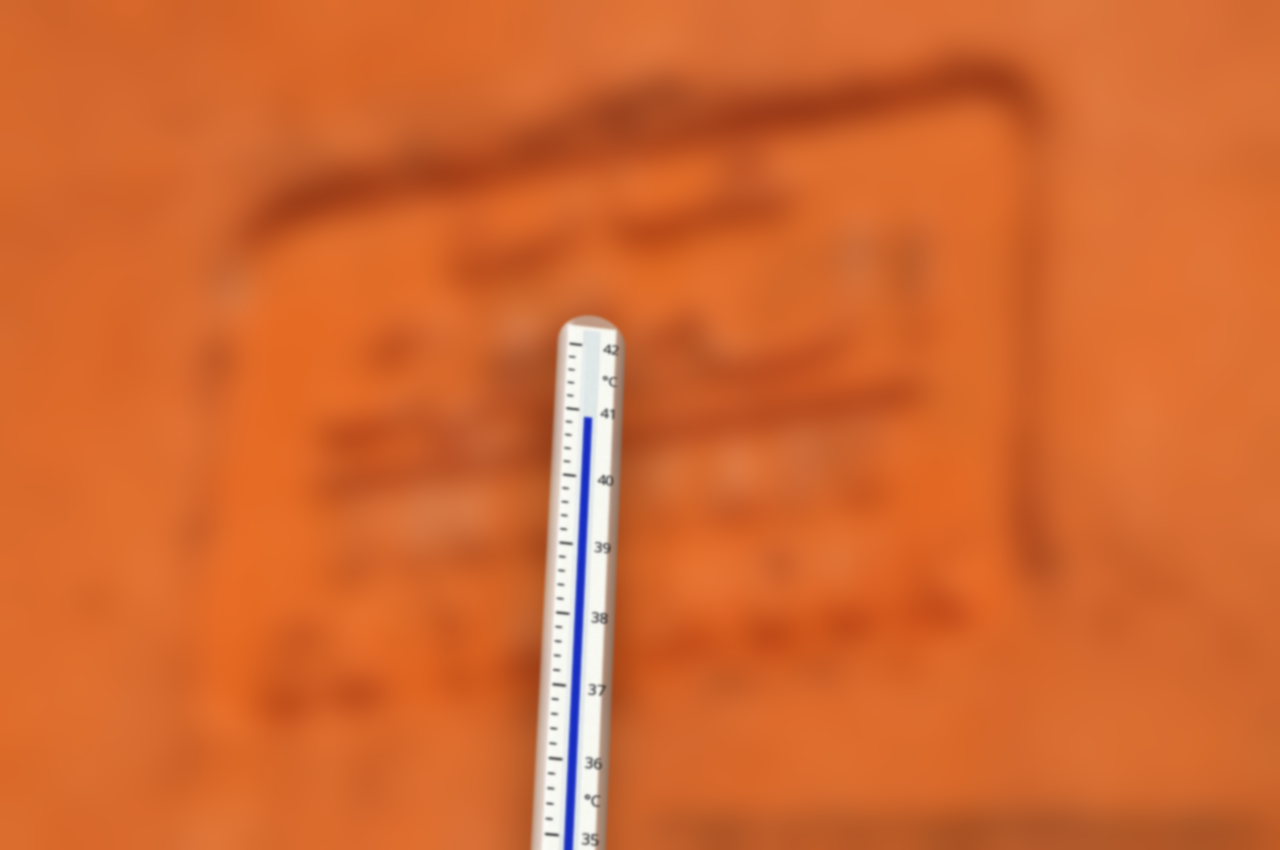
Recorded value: 40.9 °C
